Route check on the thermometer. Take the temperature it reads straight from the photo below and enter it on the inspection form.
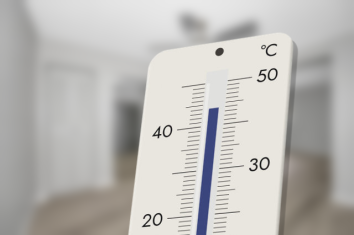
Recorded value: 44 °C
